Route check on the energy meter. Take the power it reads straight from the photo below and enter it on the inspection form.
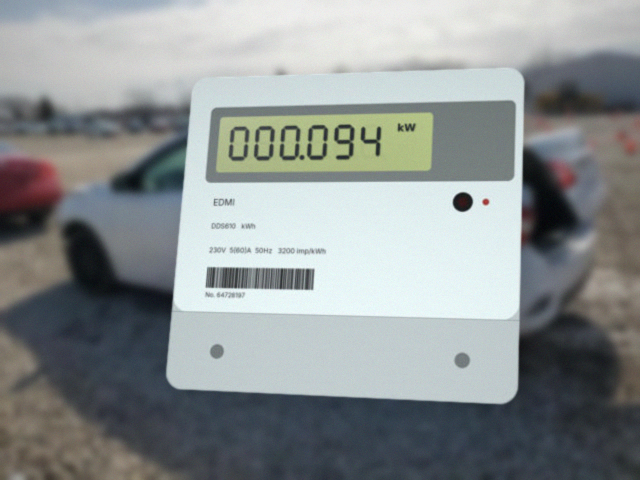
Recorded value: 0.094 kW
